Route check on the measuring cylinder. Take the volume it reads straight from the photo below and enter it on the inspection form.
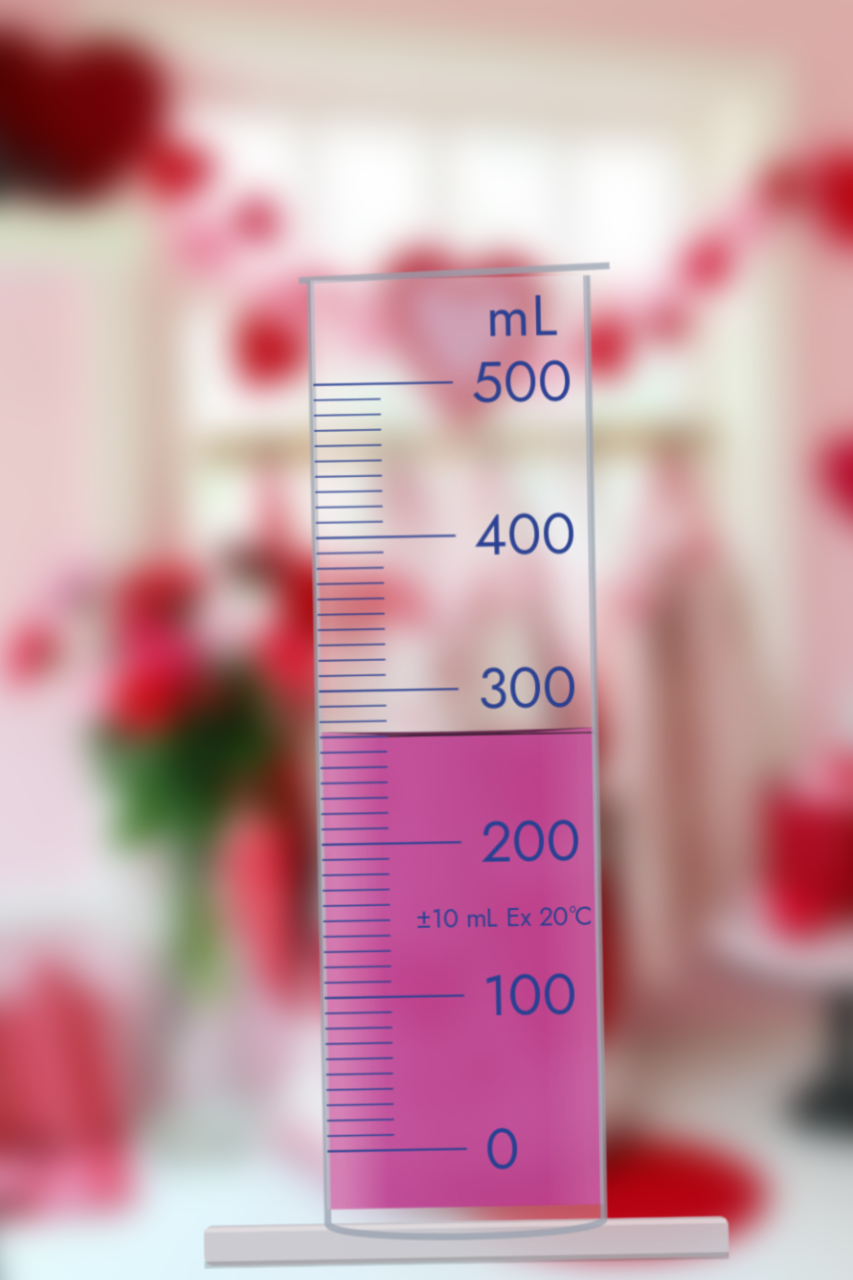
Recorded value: 270 mL
